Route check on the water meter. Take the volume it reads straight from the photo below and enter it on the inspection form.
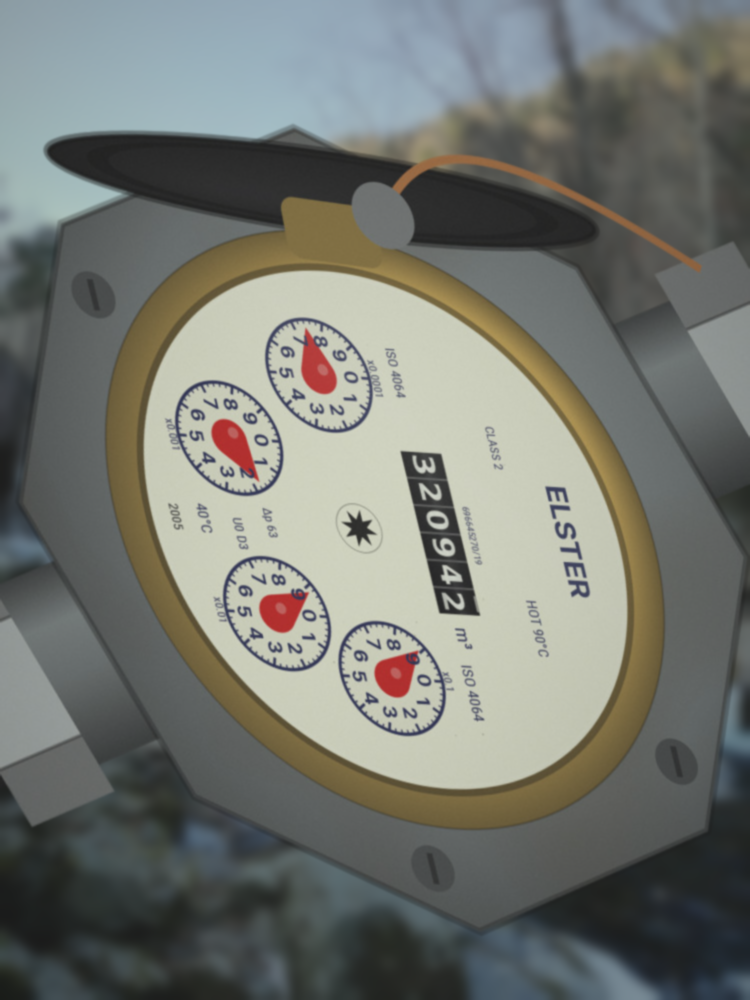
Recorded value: 320941.8917 m³
